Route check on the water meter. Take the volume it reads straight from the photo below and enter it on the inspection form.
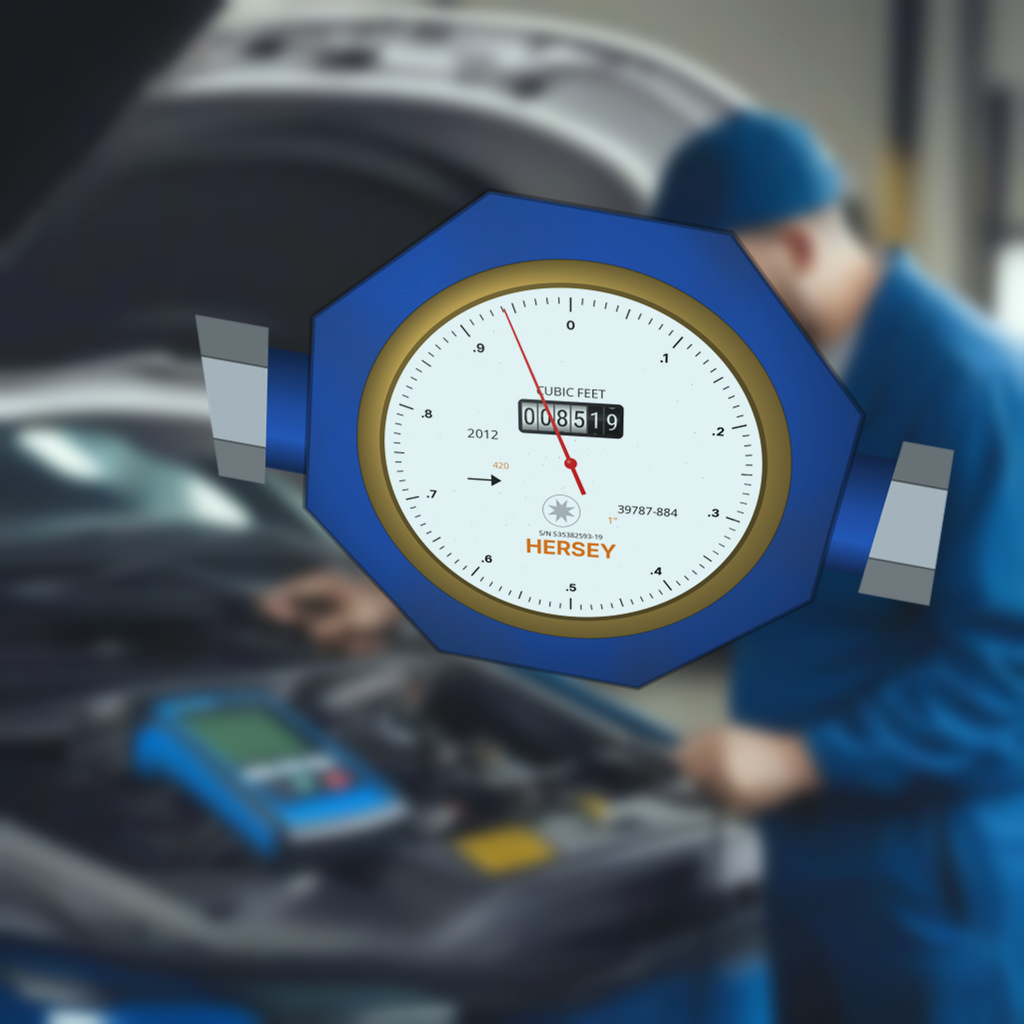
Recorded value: 8518.94 ft³
